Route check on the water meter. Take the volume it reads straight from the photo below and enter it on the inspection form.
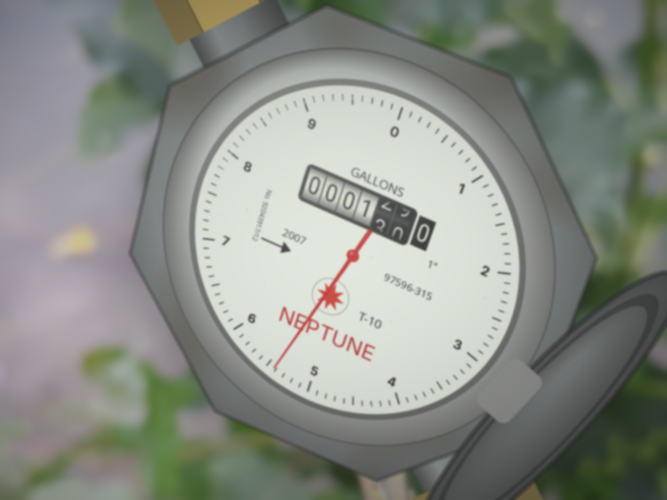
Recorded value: 1295.4 gal
